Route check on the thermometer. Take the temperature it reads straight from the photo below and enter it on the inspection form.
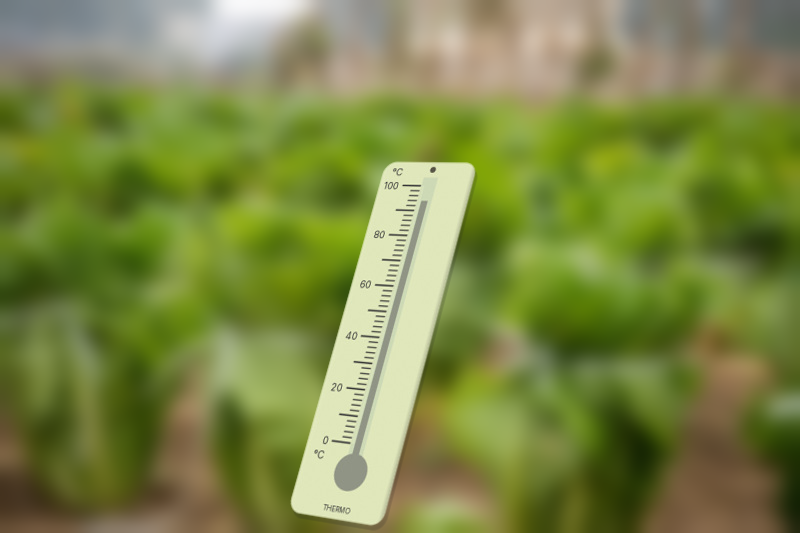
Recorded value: 94 °C
